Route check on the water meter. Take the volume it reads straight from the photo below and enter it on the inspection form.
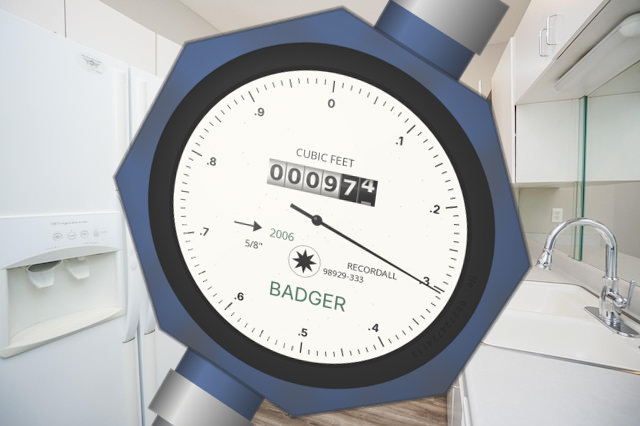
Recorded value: 974.30 ft³
